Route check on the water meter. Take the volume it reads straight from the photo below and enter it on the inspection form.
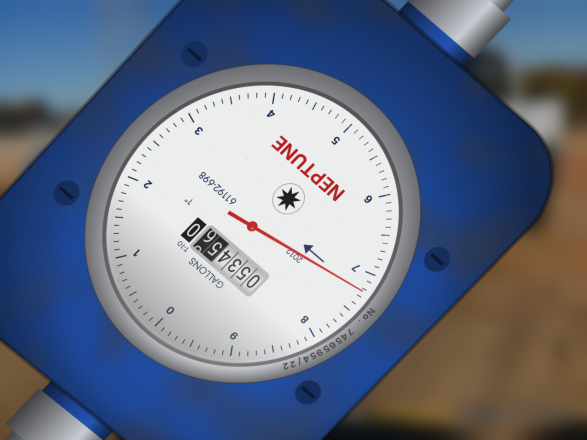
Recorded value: 534557.2 gal
